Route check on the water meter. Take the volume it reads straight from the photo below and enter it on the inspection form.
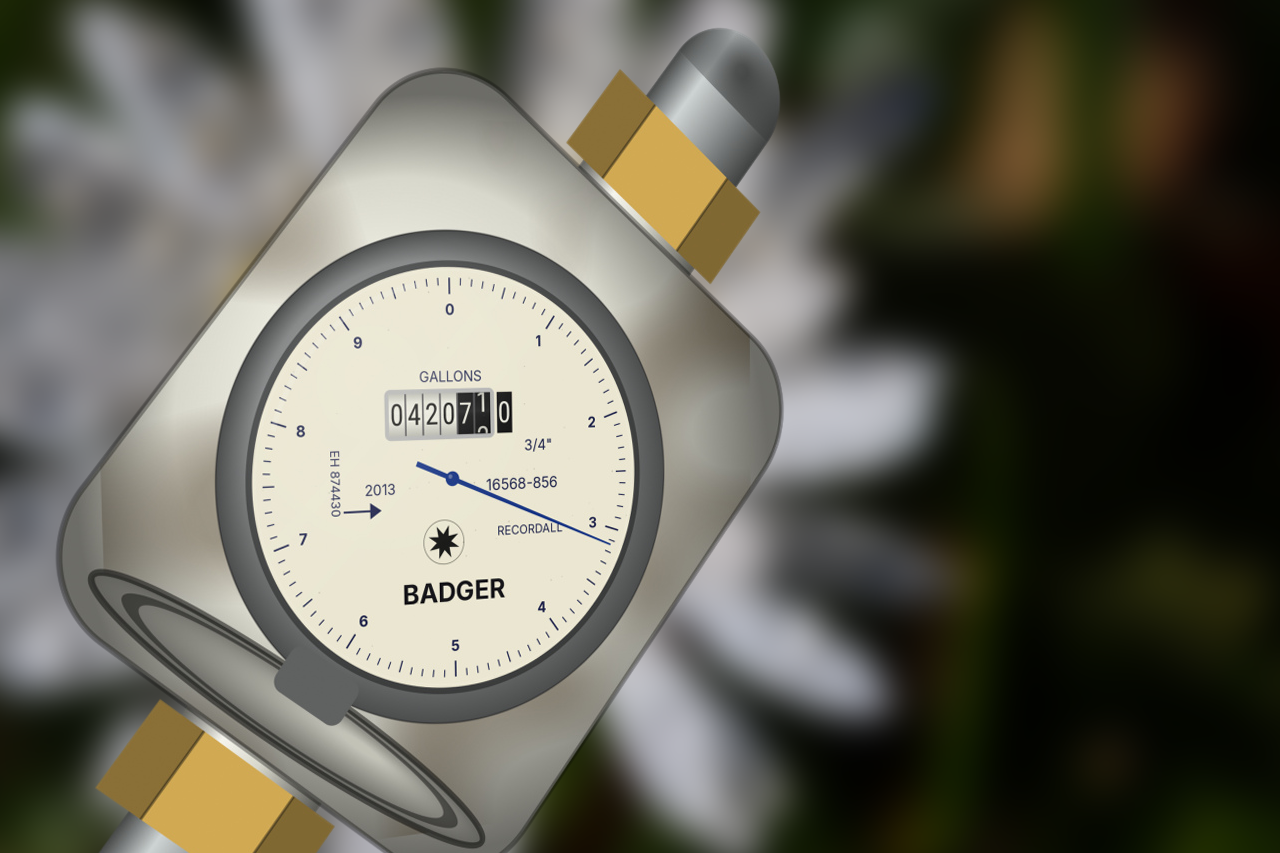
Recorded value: 420713.1 gal
